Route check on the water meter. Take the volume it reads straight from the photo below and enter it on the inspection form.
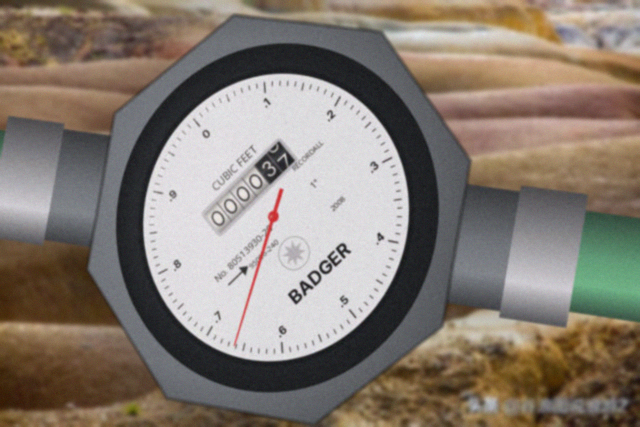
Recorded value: 36.66 ft³
